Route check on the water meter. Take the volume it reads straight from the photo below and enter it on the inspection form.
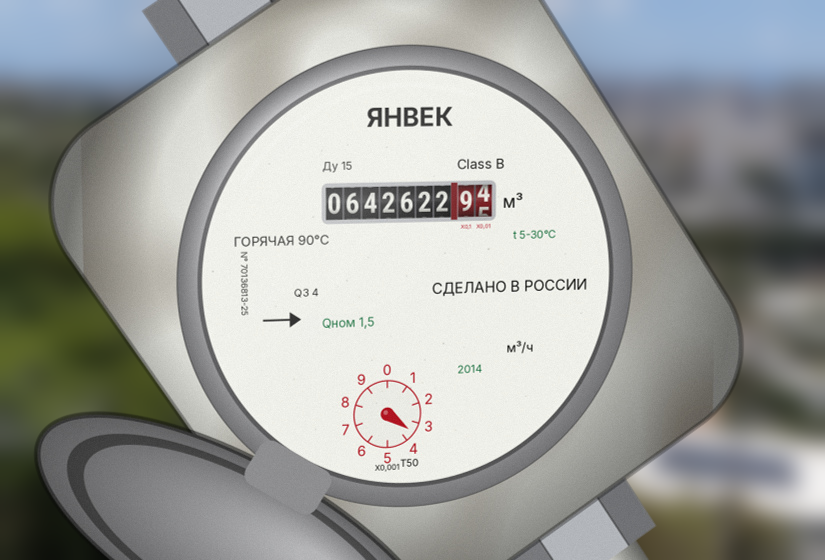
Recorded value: 642622.943 m³
